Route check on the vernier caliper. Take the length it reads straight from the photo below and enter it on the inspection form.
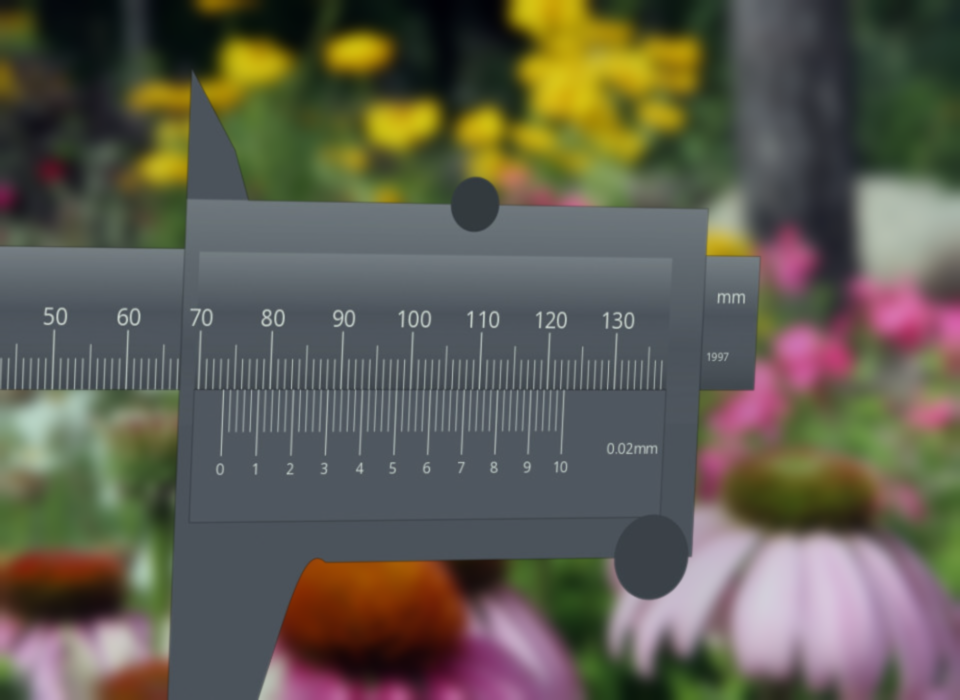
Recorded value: 73.5 mm
